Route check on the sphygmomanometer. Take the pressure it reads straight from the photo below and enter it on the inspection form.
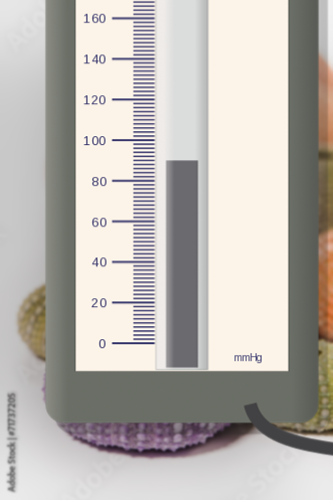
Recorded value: 90 mmHg
